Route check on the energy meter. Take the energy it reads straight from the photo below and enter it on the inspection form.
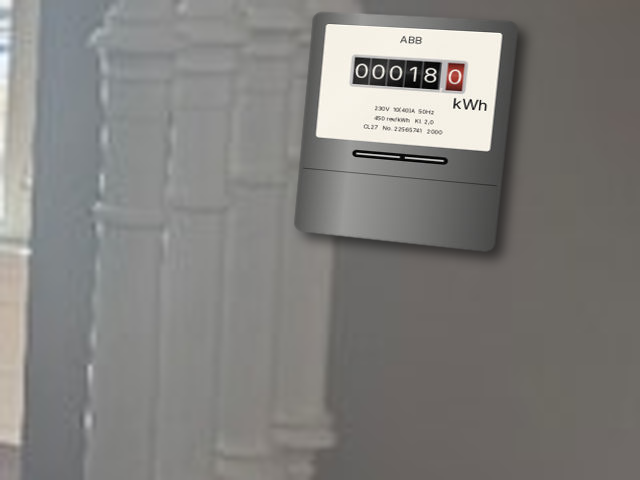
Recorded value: 18.0 kWh
